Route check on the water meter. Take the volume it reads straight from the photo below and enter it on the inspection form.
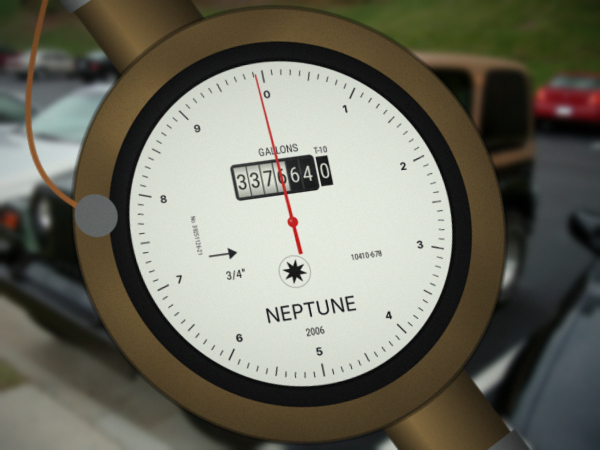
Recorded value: 3376639.9 gal
